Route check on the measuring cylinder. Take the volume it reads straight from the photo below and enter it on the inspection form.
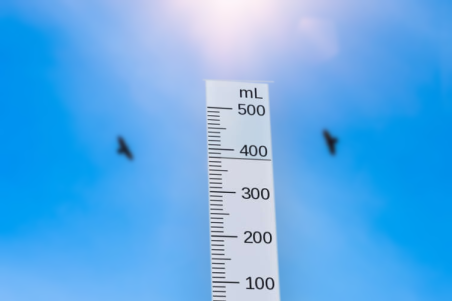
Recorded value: 380 mL
